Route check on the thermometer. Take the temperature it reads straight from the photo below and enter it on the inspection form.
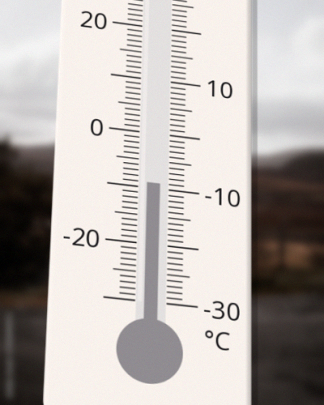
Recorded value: -9 °C
